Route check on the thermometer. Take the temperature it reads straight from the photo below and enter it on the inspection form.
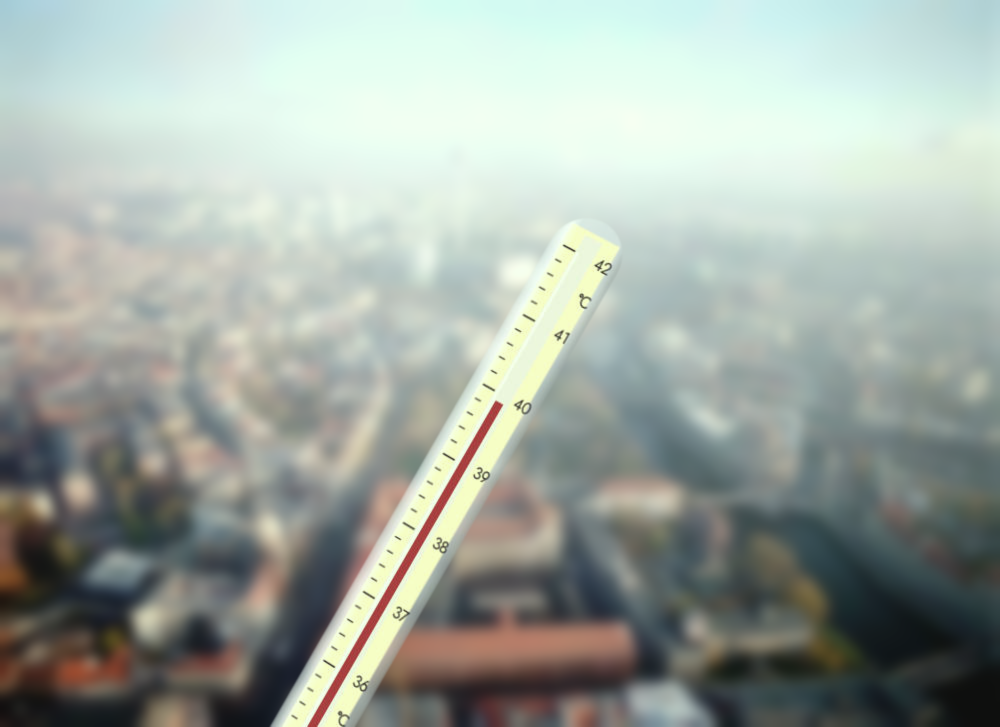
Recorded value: 39.9 °C
